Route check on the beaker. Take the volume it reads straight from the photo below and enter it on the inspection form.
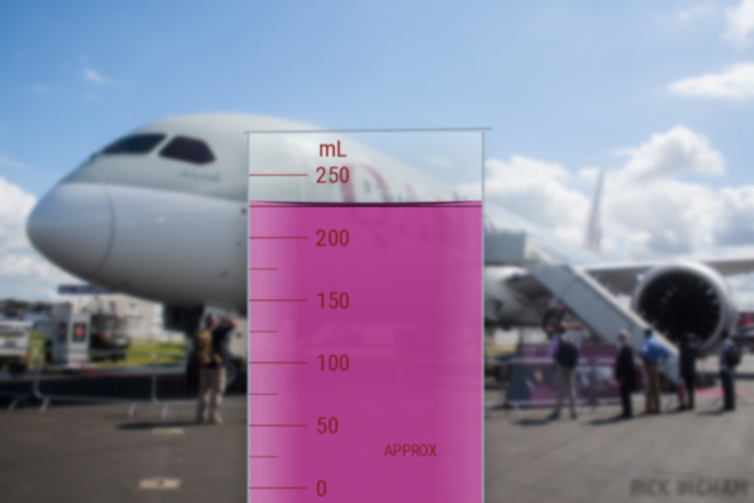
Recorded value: 225 mL
